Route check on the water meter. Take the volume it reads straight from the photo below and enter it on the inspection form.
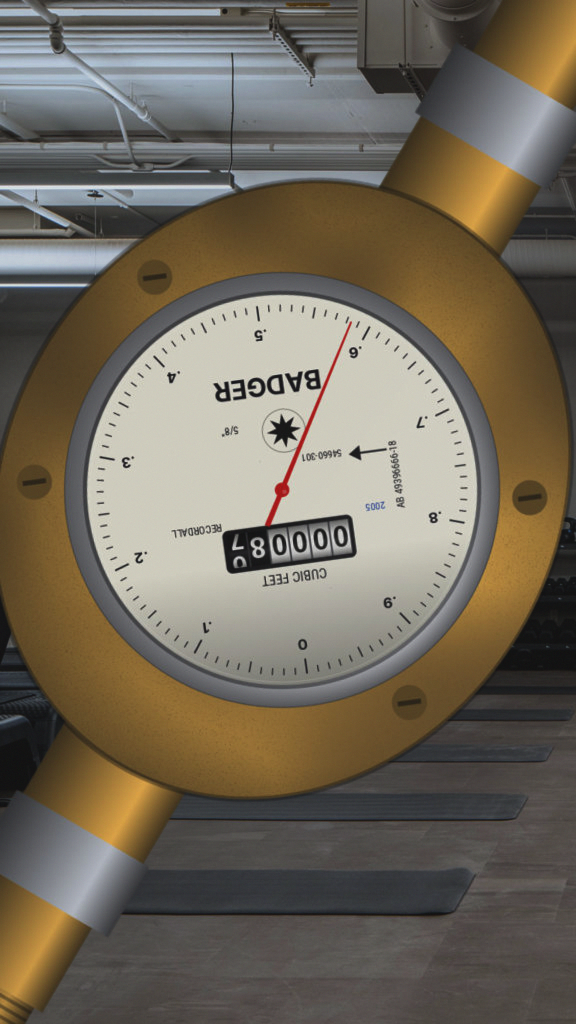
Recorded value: 86.58 ft³
